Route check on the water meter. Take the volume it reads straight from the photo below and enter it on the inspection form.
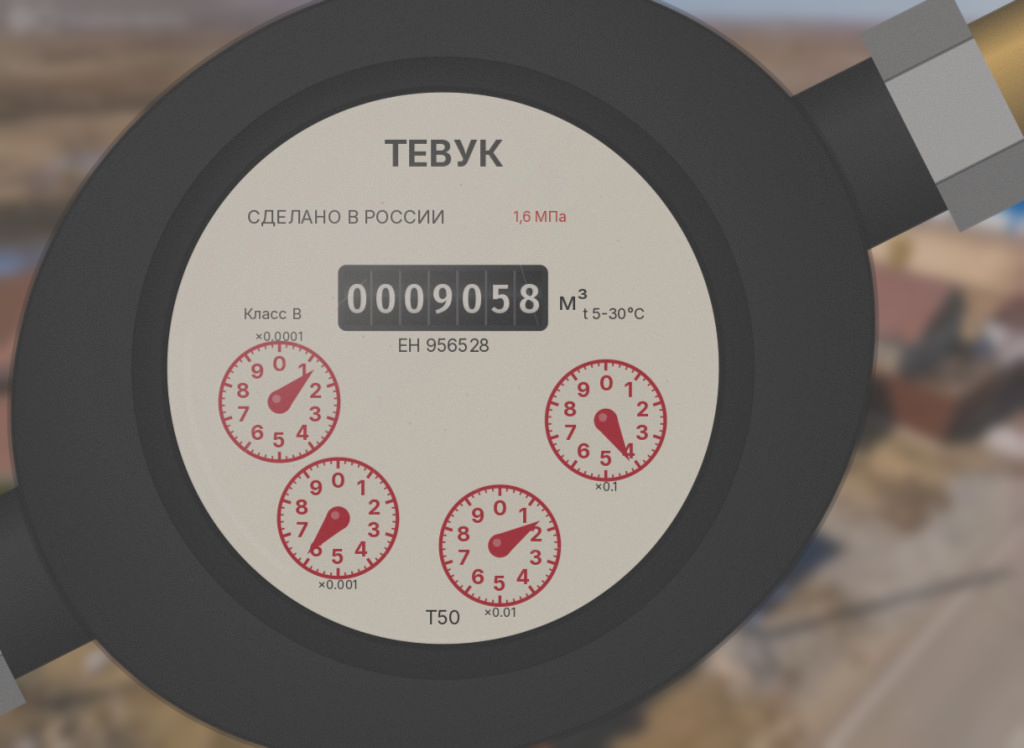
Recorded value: 9058.4161 m³
